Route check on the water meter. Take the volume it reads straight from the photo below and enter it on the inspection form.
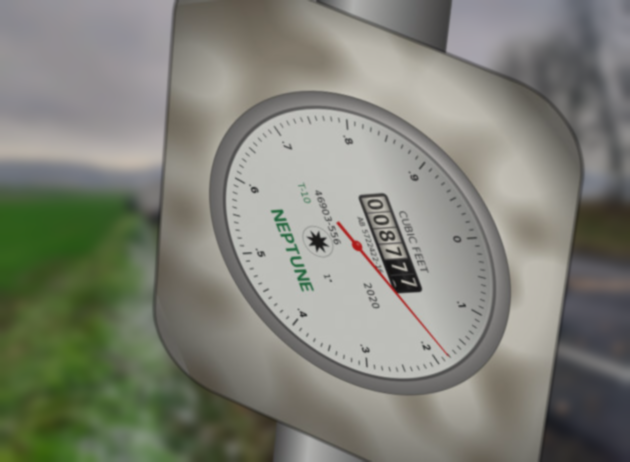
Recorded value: 8777.18 ft³
